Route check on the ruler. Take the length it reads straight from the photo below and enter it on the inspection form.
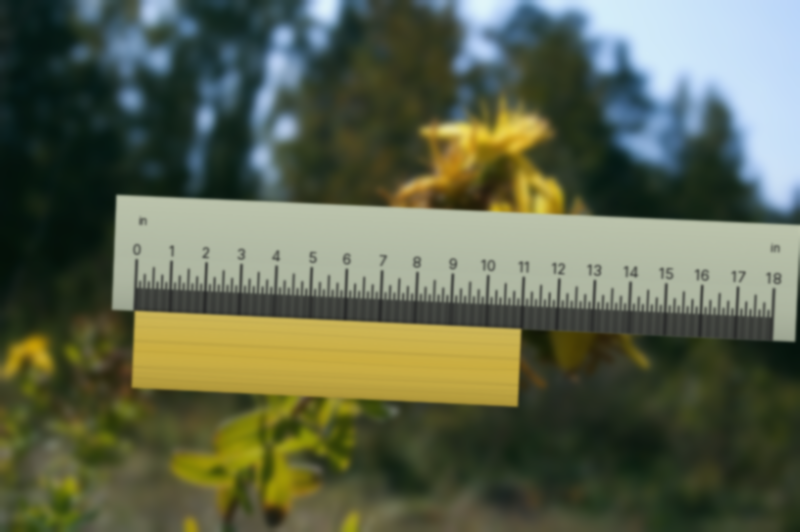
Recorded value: 11 in
